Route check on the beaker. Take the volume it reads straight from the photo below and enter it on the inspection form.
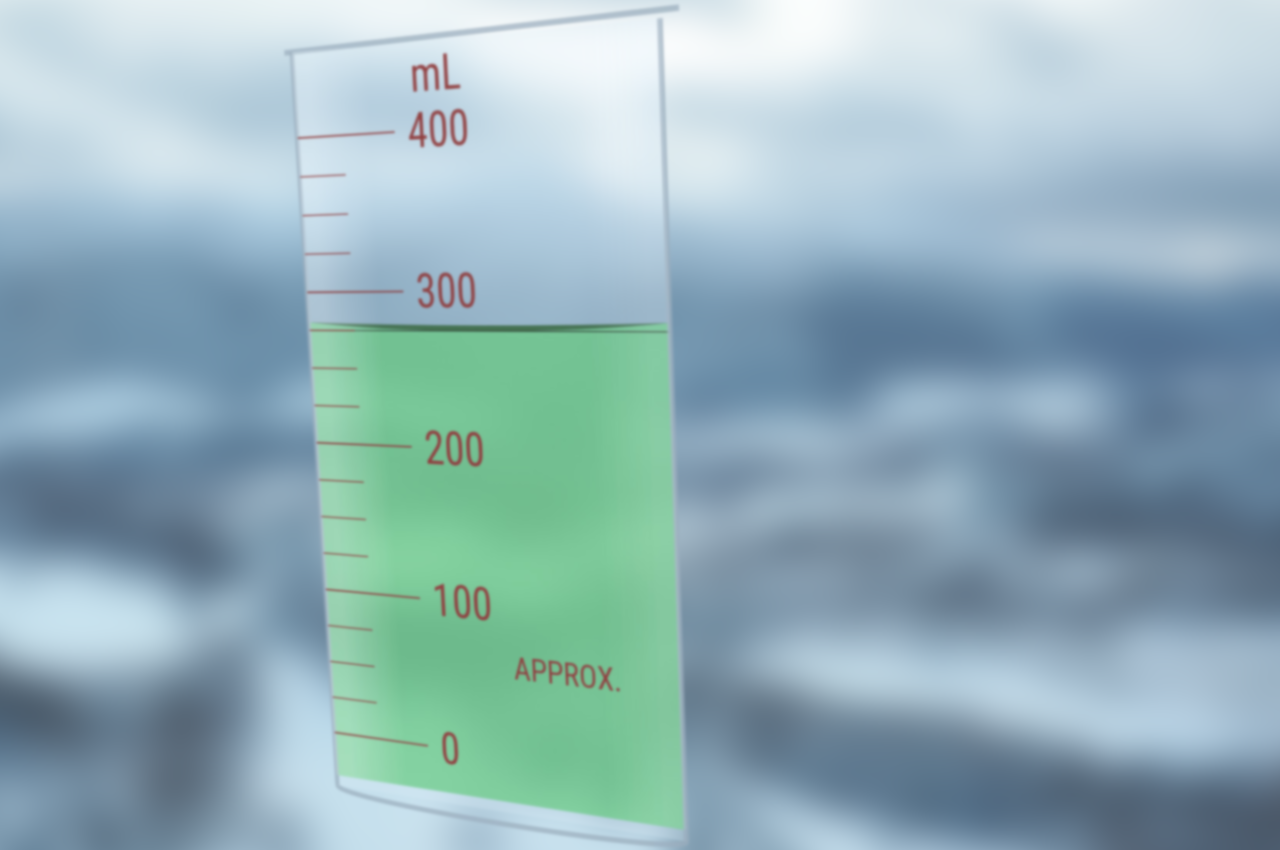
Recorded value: 275 mL
